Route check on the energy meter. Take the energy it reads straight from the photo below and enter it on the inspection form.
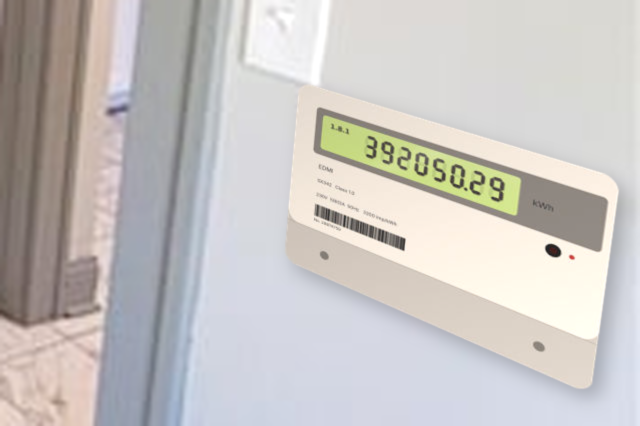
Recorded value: 392050.29 kWh
